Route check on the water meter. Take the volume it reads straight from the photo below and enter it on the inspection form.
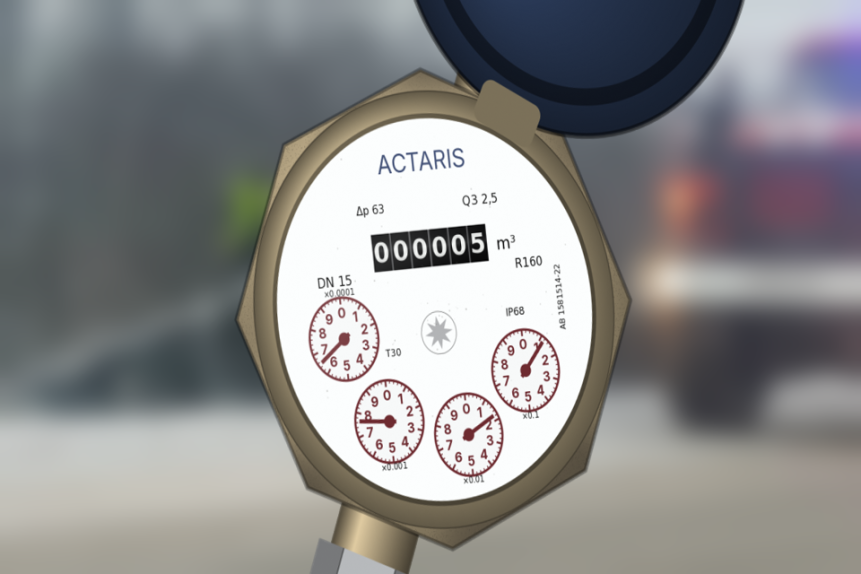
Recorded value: 5.1176 m³
